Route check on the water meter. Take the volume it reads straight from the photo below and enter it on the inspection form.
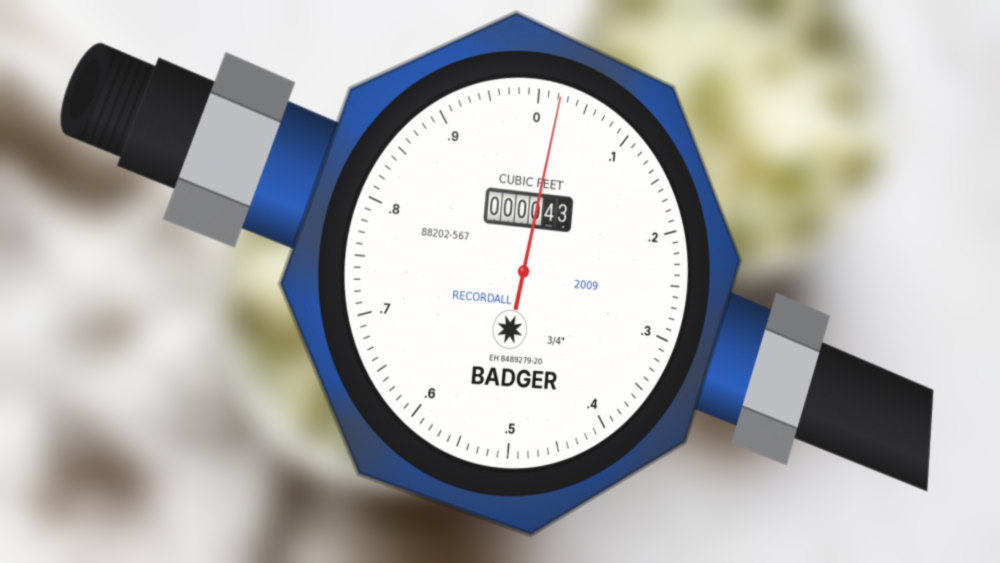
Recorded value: 43.02 ft³
